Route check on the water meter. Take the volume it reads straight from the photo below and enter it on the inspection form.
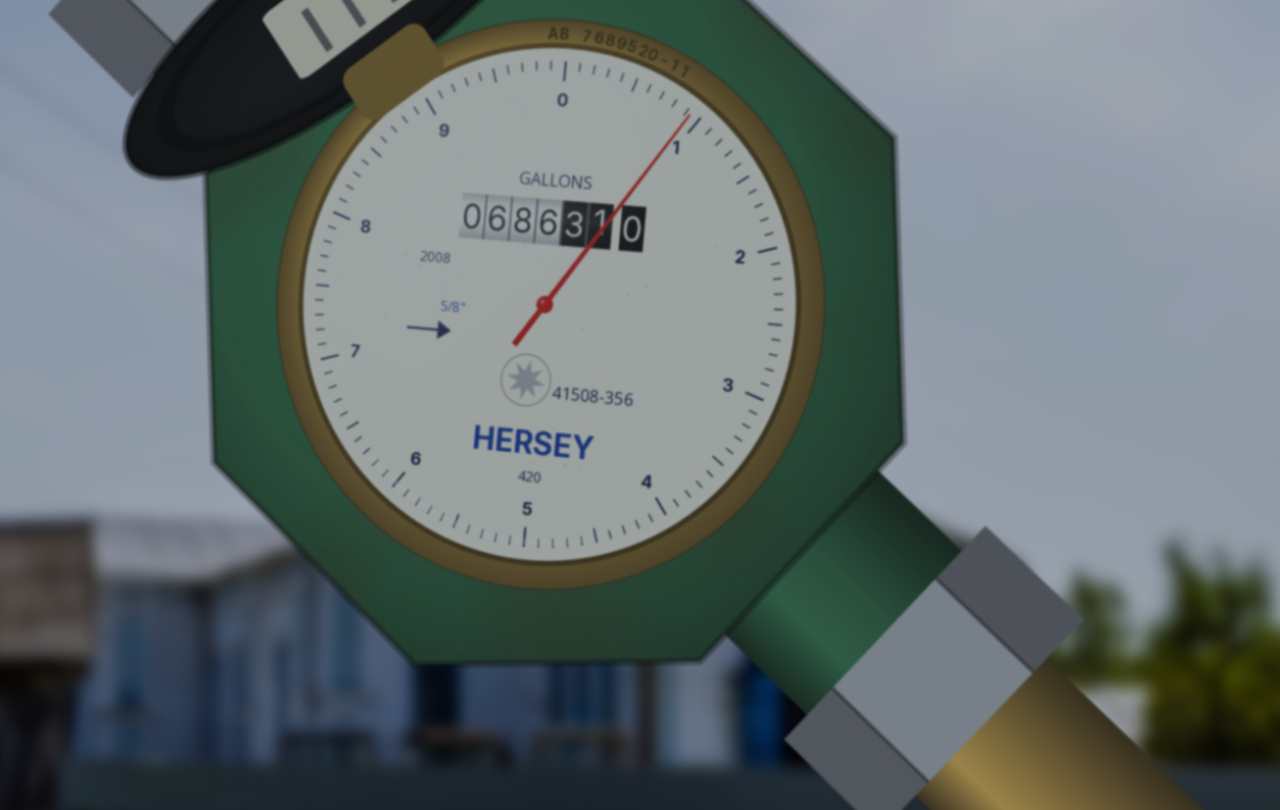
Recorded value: 686310.9 gal
